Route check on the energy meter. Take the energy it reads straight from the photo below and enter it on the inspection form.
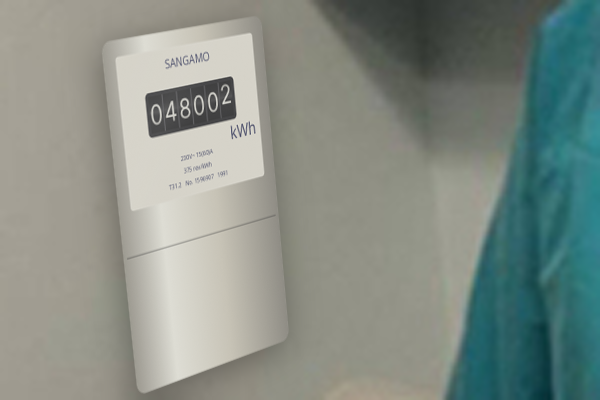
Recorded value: 48002 kWh
